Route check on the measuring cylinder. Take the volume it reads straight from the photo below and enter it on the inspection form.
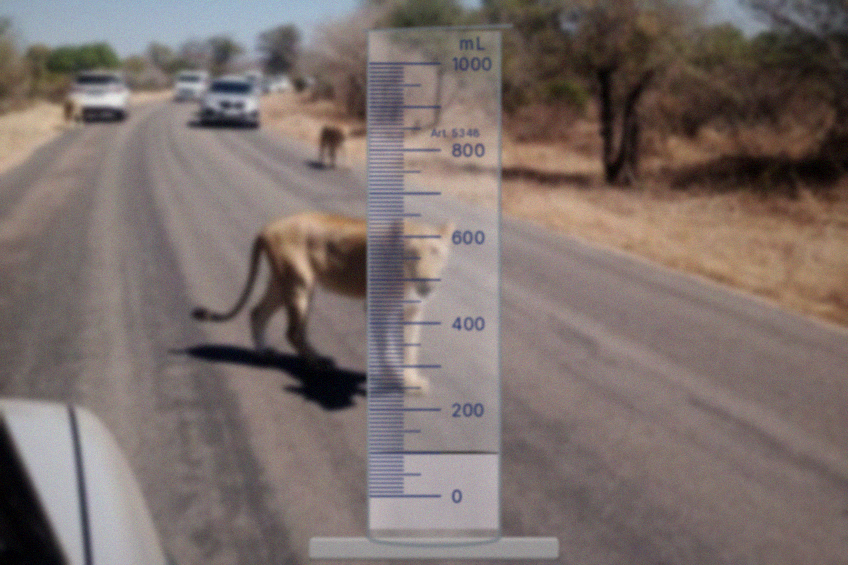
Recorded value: 100 mL
